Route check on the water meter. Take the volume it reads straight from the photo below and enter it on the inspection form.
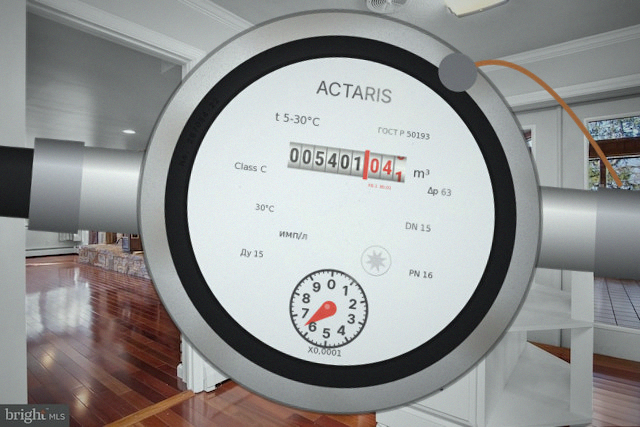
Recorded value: 5401.0406 m³
